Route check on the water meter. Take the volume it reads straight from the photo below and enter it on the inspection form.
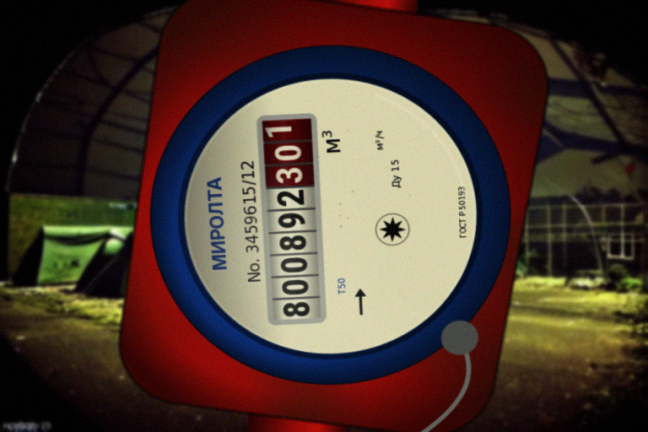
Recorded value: 800892.301 m³
